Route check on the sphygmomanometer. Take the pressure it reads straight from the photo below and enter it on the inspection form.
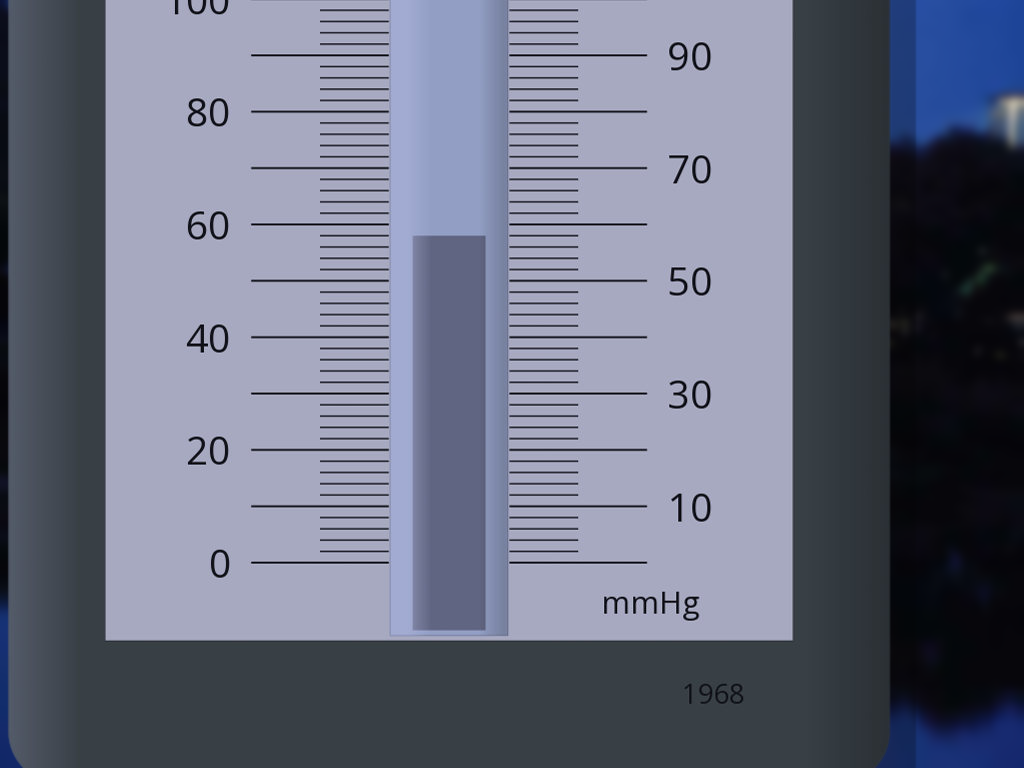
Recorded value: 58 mmHg
